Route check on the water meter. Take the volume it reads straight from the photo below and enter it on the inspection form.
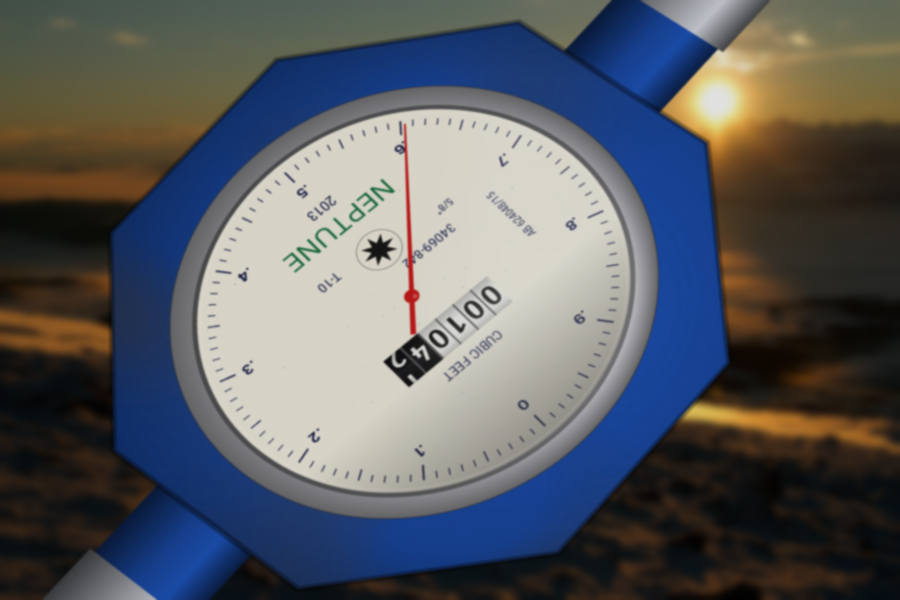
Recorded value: 1041.60 ft³
